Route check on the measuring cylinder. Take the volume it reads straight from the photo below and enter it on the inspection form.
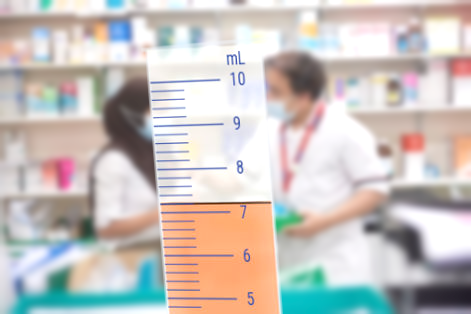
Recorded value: 7.2 mL
